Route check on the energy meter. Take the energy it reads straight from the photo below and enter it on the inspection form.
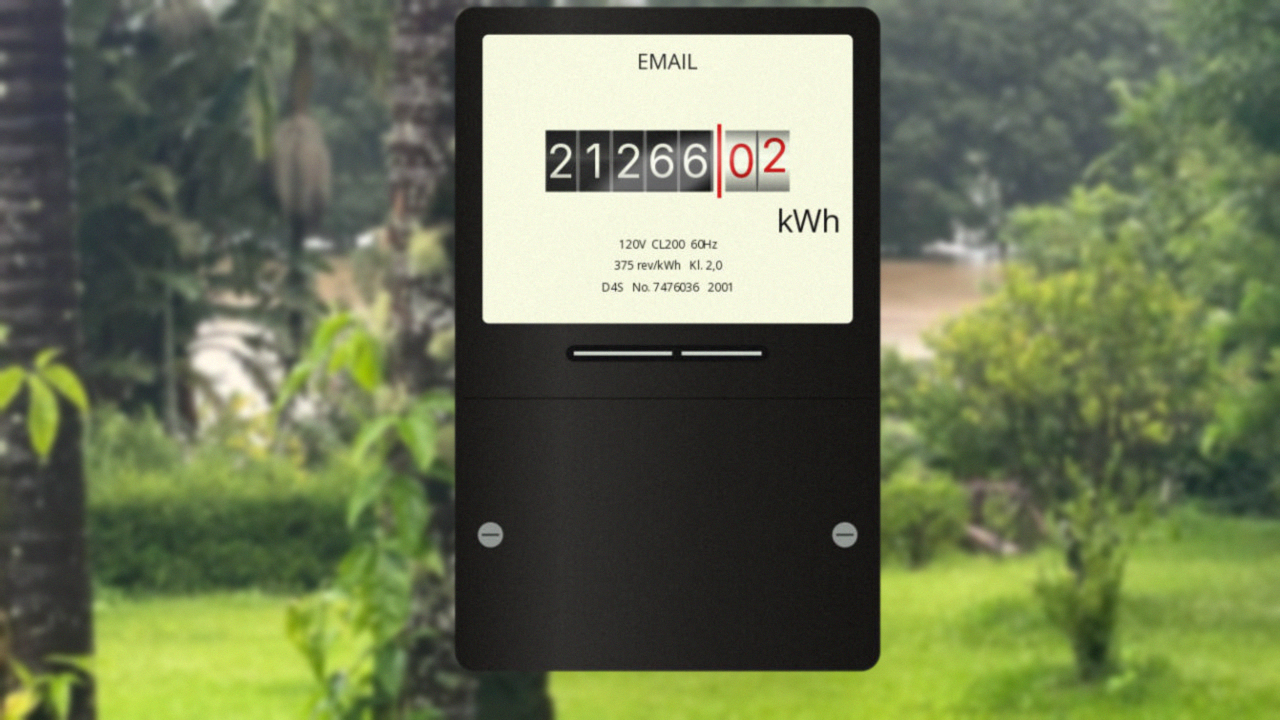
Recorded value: 21266.02 kWh
